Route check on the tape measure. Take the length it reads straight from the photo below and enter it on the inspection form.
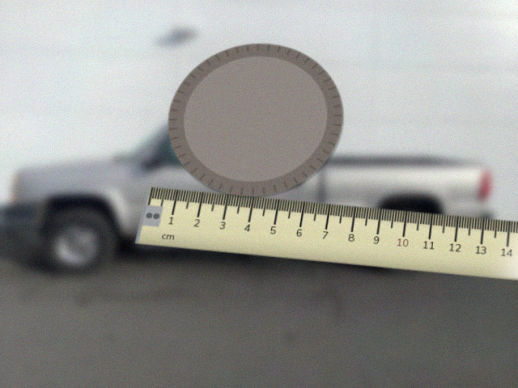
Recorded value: 7 cm
